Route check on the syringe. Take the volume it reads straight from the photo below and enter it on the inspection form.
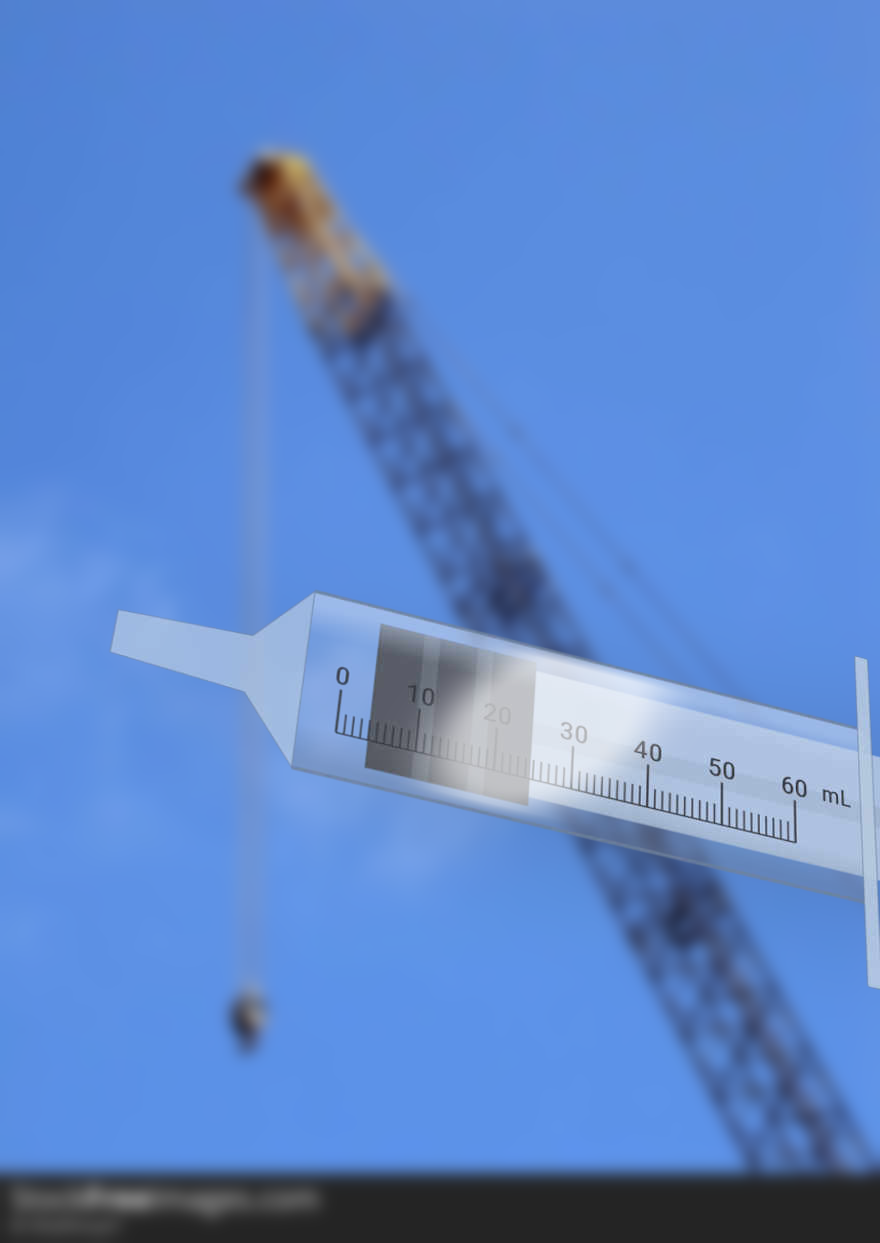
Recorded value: 4 mL
